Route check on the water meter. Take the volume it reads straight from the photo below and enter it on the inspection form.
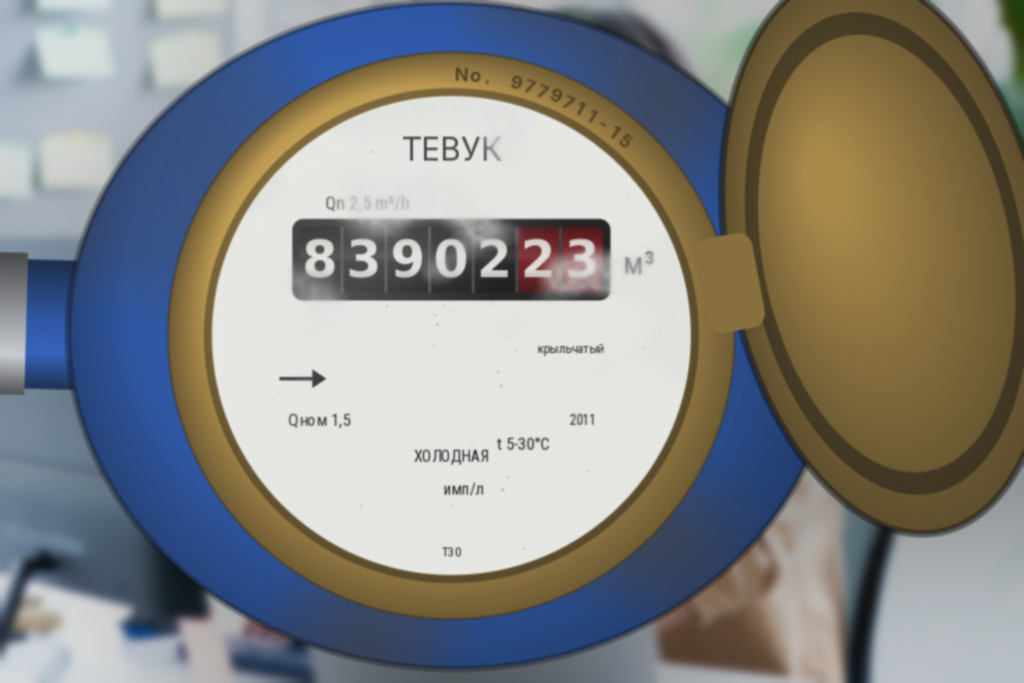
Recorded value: 83902.23 m³
